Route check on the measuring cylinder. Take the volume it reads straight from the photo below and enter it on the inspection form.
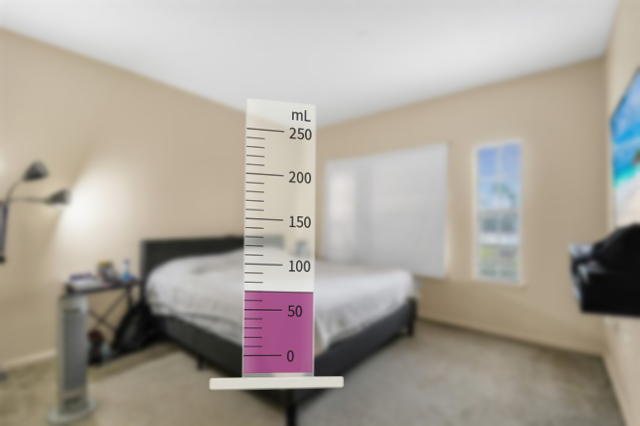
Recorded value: 70 mL
